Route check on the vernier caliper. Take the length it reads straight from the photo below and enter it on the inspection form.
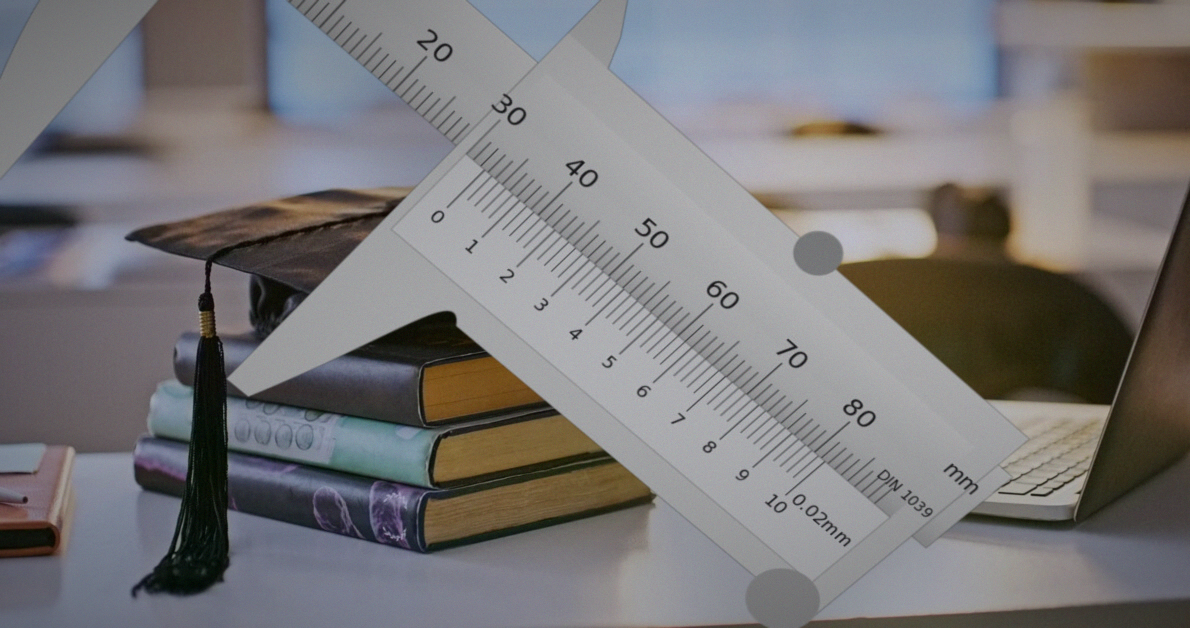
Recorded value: 32.6 mm
